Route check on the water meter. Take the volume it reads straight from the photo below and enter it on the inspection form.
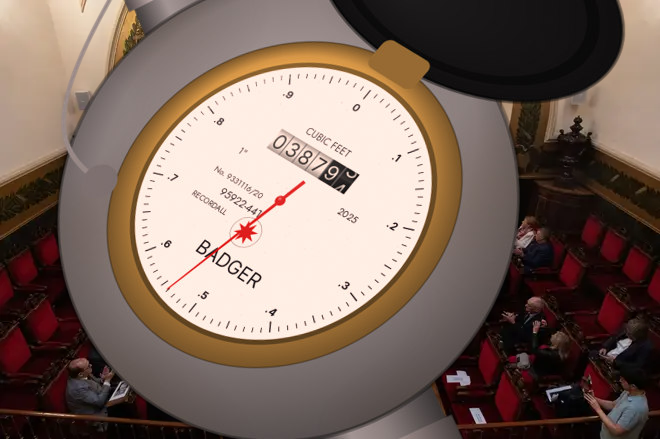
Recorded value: 38793.54 ft³
